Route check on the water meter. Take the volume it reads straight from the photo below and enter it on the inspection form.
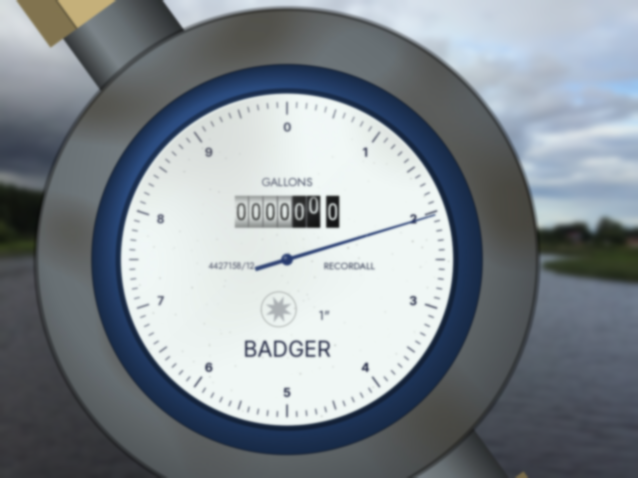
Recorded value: 2.0 gal
